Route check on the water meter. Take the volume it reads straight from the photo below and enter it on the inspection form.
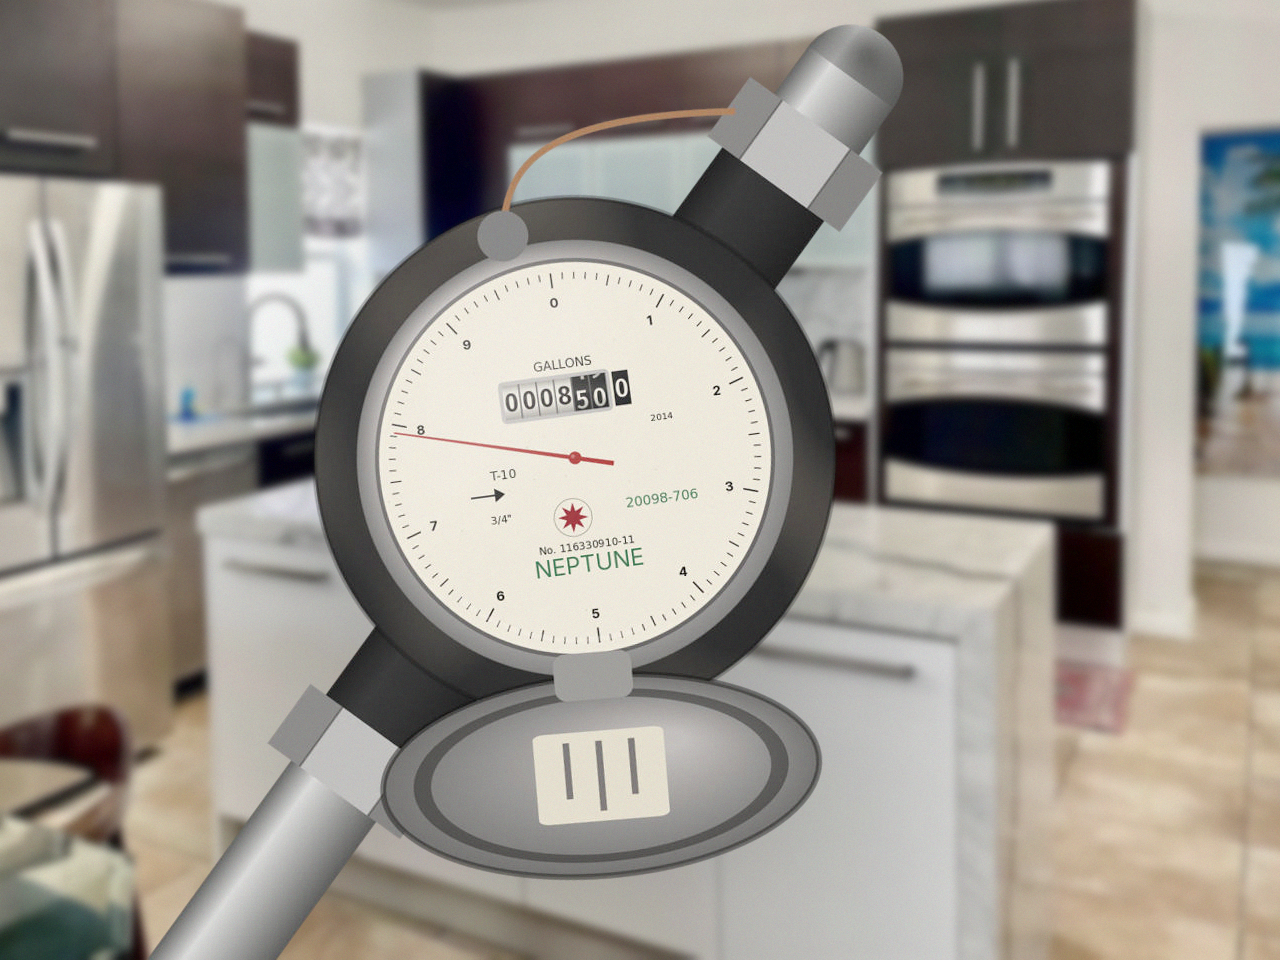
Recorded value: 8497.9 gal
